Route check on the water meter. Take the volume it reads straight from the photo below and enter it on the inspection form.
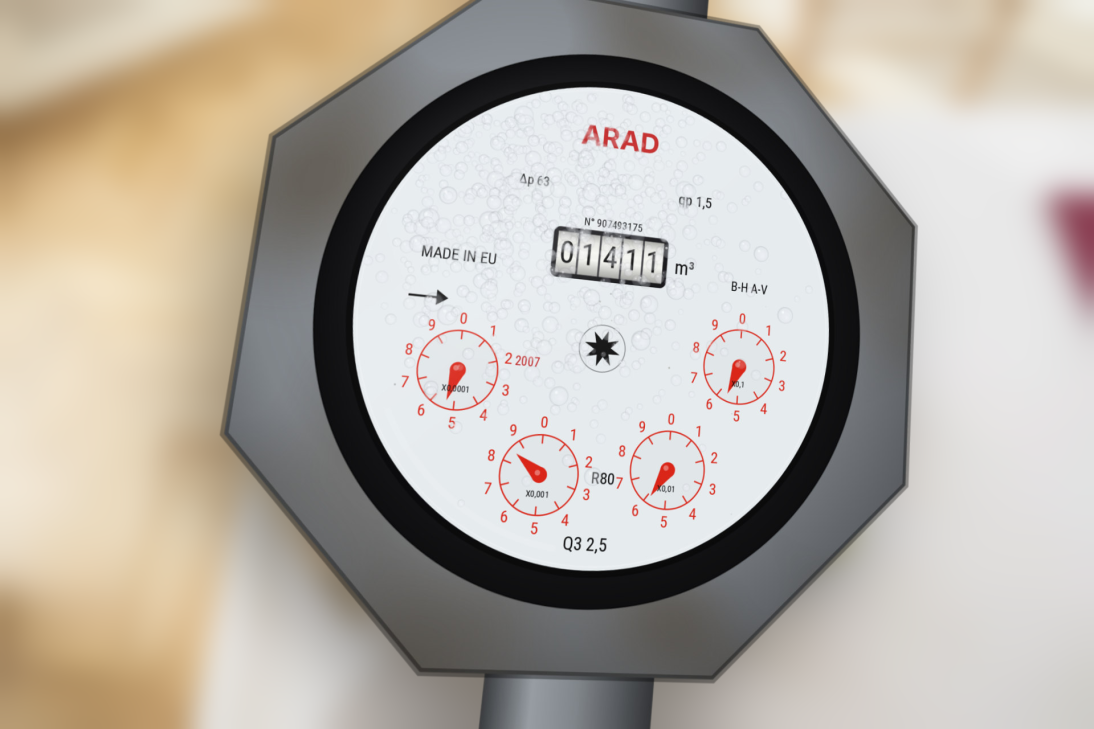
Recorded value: 1411.5585 m³
